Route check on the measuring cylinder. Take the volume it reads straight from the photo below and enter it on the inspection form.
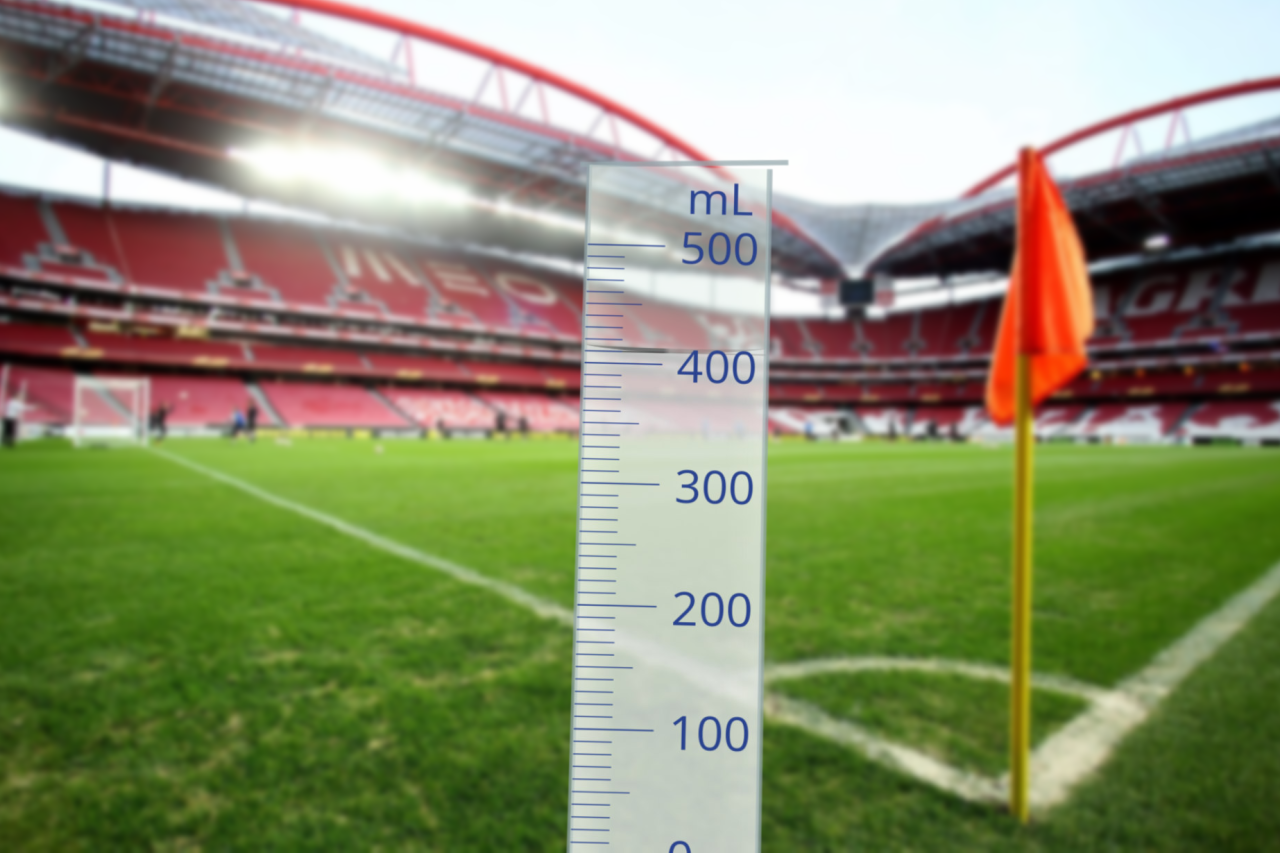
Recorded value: 410 mL
